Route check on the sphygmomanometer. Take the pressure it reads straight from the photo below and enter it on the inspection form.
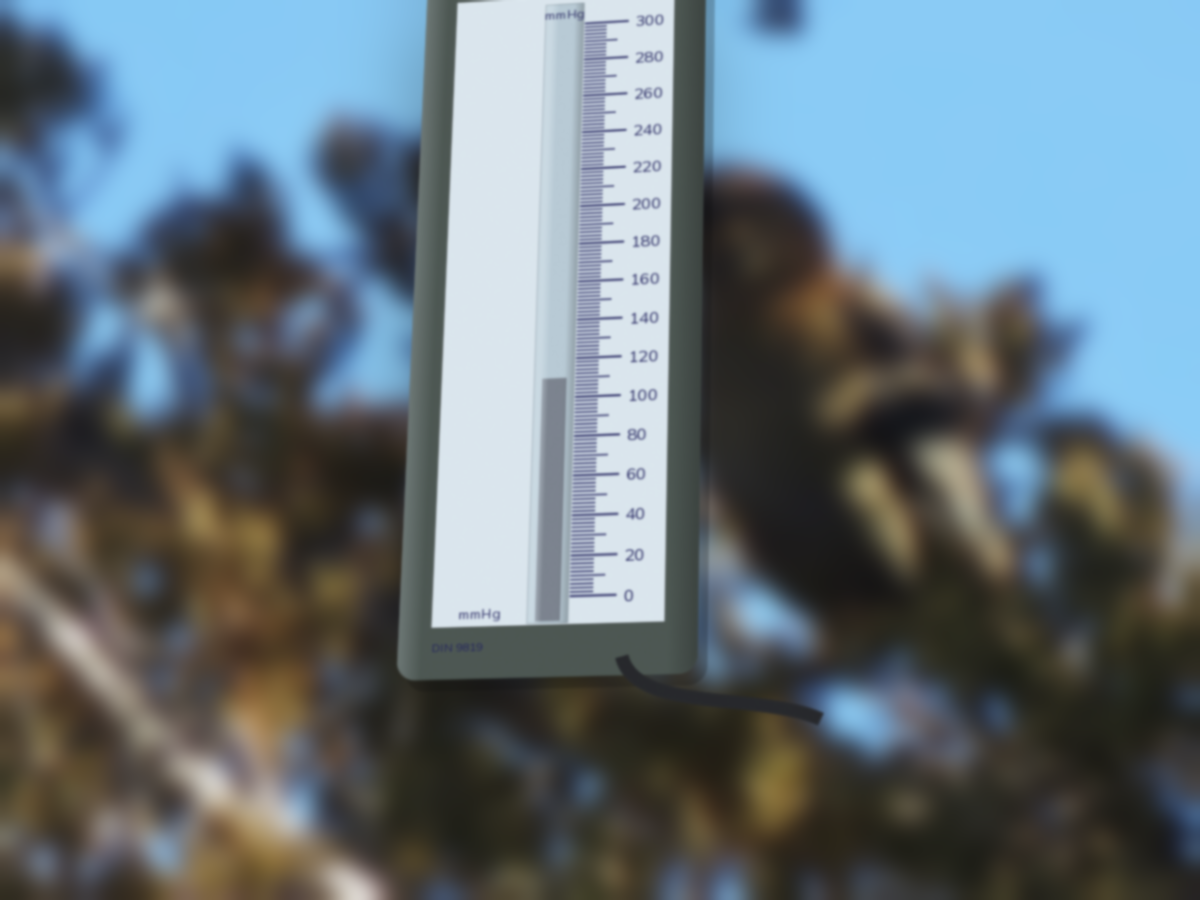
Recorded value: 110 mmHg
